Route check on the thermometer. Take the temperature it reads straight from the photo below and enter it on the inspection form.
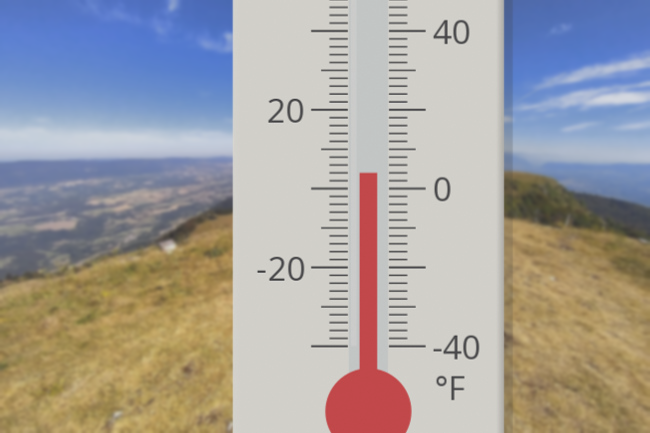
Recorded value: 4 °F
